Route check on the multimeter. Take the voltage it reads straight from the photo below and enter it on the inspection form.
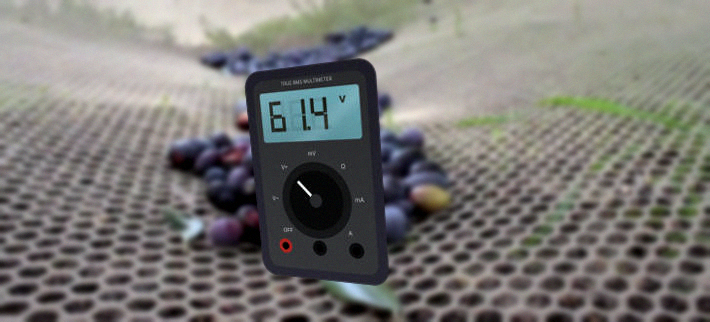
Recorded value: 61.4 V
